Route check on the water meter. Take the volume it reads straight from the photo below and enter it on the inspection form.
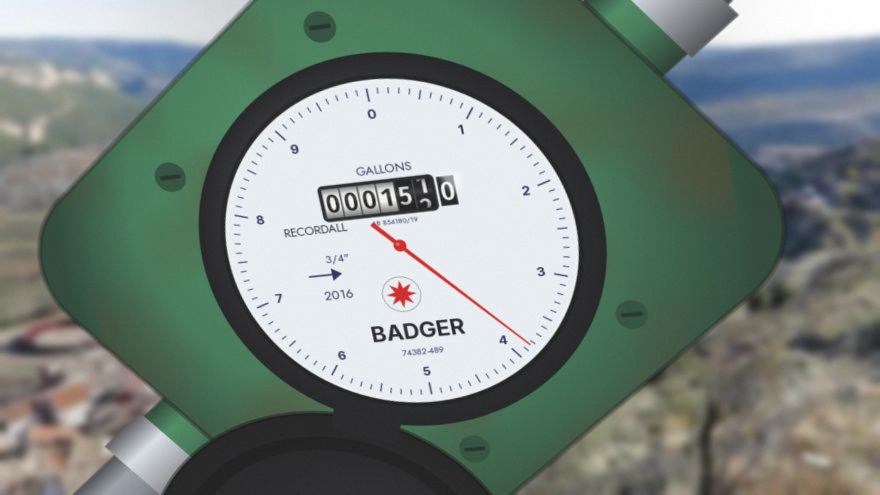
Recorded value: 1513.8 gal
